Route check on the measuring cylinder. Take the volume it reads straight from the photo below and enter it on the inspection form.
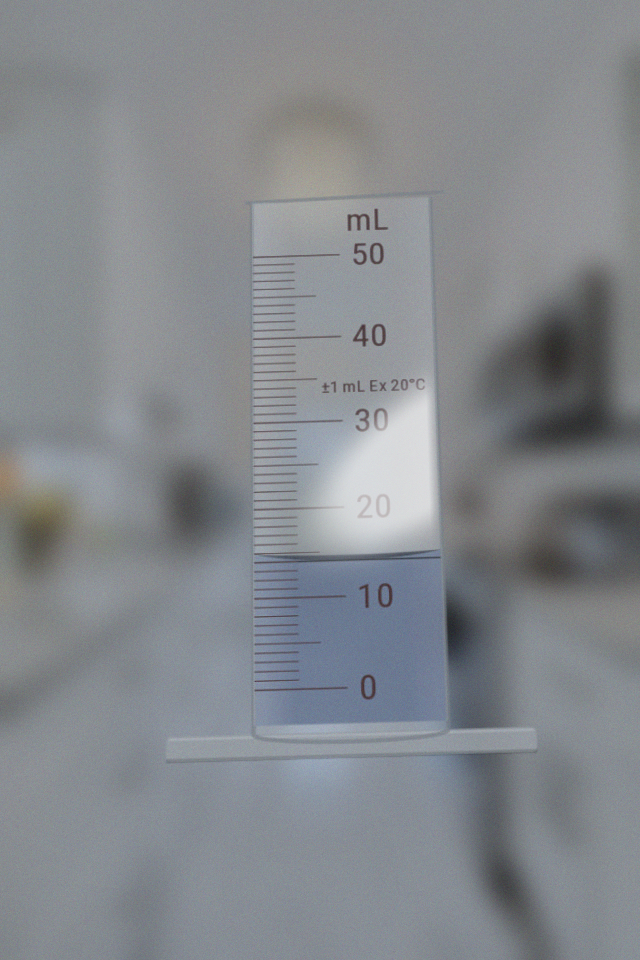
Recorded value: 14 mL
